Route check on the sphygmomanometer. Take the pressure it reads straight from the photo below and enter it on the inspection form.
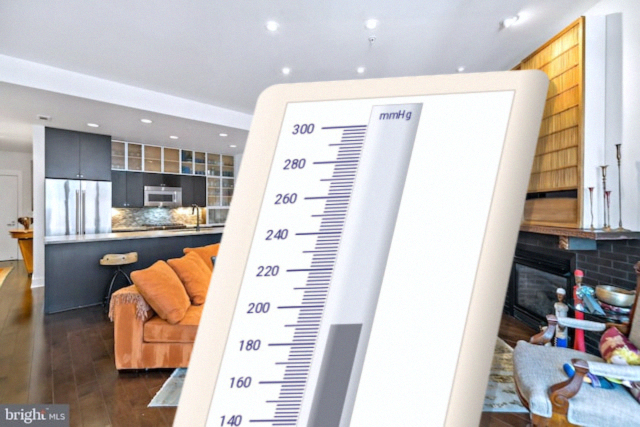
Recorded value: 190 mmHg
